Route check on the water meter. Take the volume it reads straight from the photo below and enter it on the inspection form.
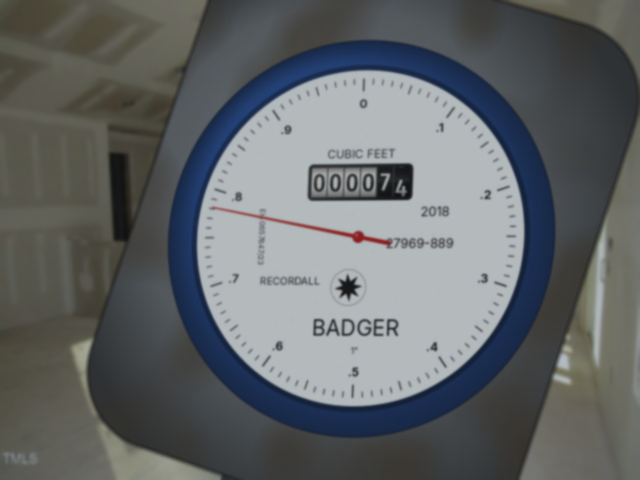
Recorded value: 73.78 ft³
